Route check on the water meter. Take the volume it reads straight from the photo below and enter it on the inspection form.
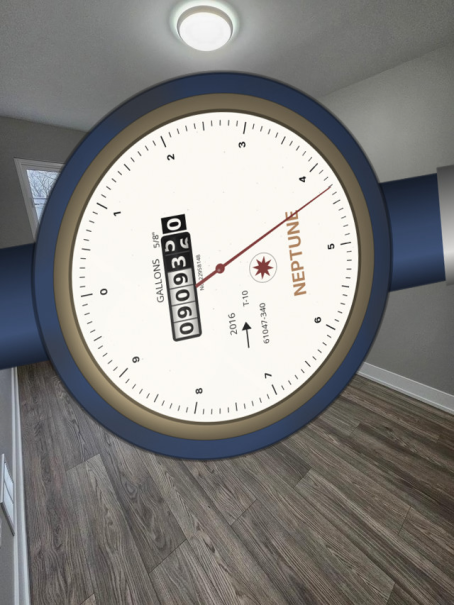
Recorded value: 909354.3 gal
